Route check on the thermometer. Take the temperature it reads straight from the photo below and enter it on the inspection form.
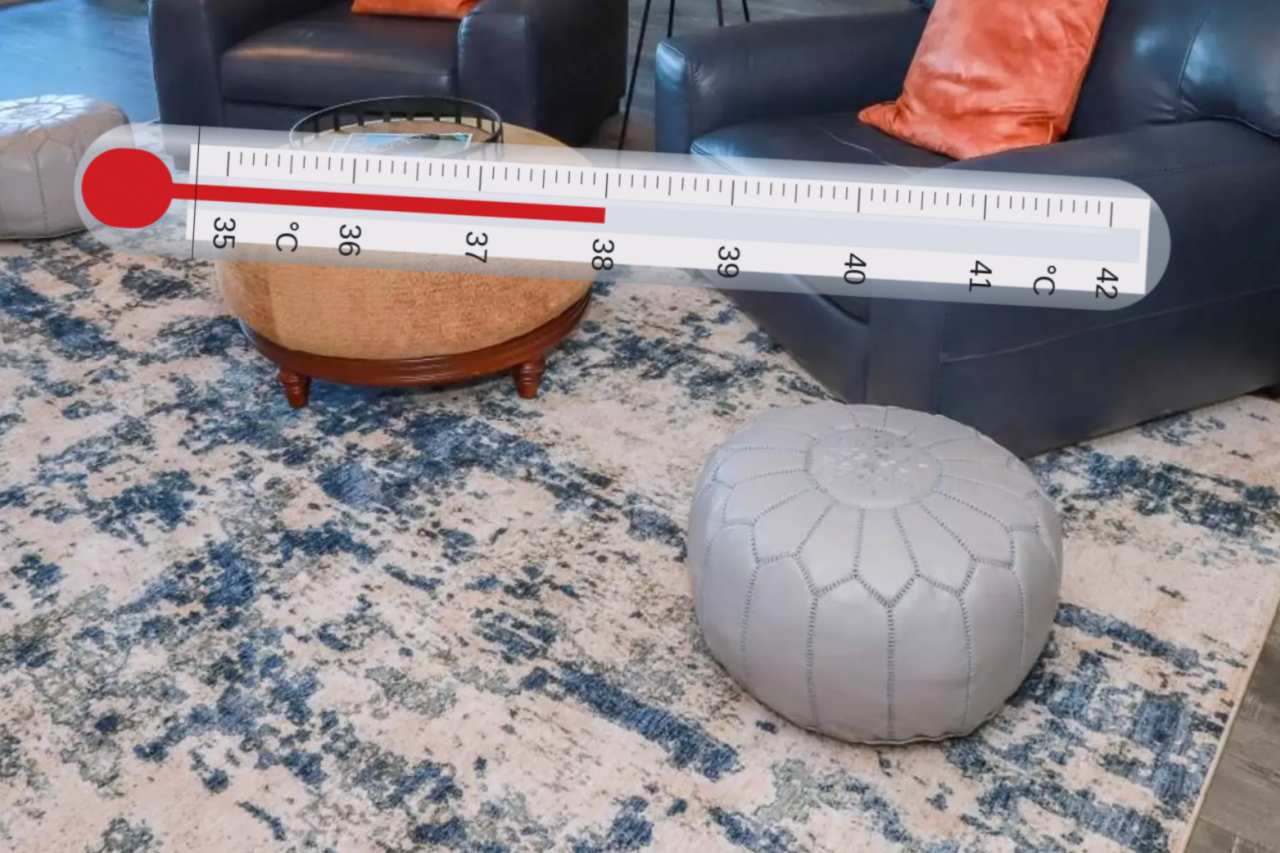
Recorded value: 38 °C
